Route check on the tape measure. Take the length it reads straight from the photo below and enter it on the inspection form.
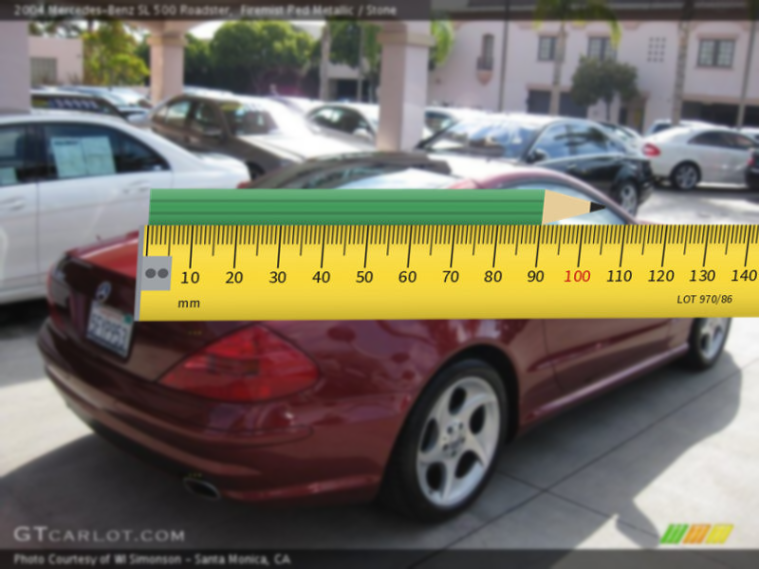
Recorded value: 105 mm
